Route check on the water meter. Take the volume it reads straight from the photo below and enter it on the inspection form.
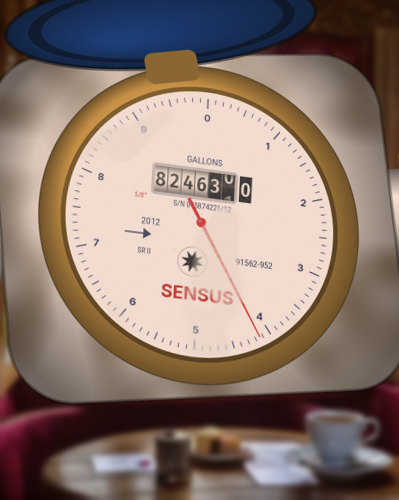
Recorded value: 8246304.1 gal
